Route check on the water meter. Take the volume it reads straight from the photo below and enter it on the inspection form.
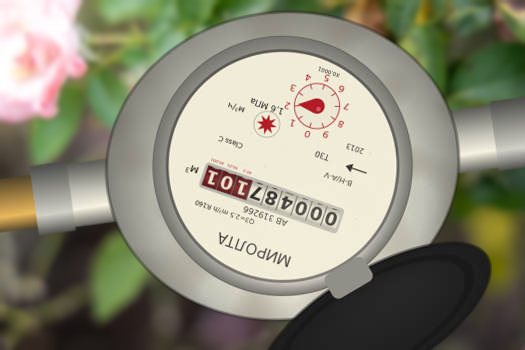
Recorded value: 487.1012 m³
